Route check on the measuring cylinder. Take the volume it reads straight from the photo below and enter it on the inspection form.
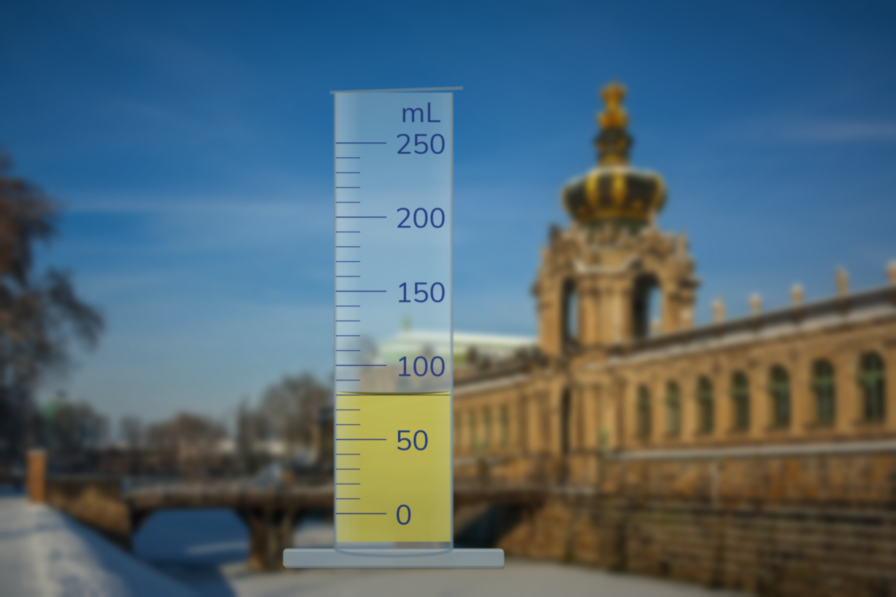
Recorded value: 80 mL
